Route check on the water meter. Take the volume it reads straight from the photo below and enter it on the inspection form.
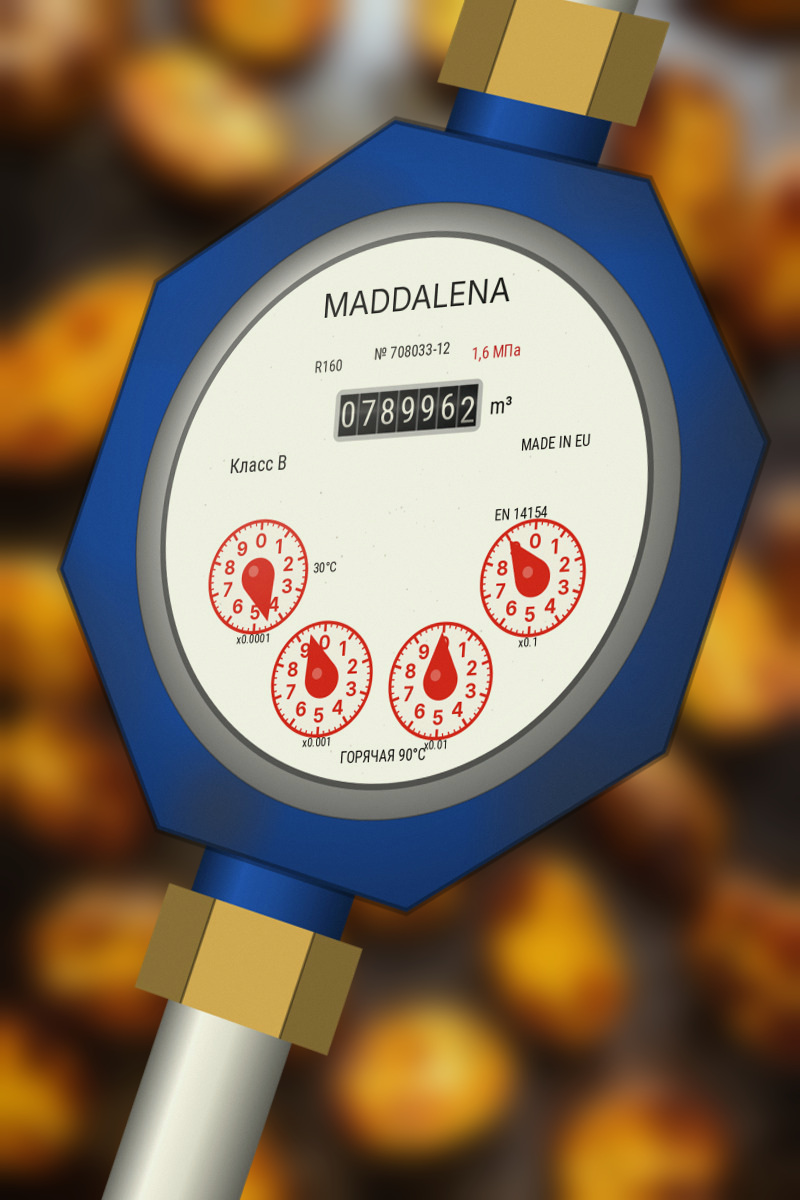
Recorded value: 789961.8994 m³
